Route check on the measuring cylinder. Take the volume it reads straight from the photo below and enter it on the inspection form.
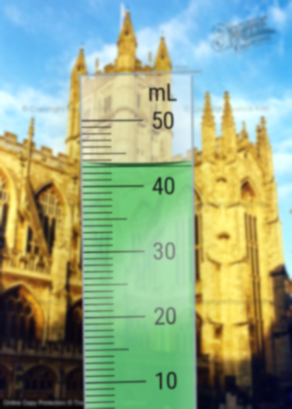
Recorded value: 43 mL
